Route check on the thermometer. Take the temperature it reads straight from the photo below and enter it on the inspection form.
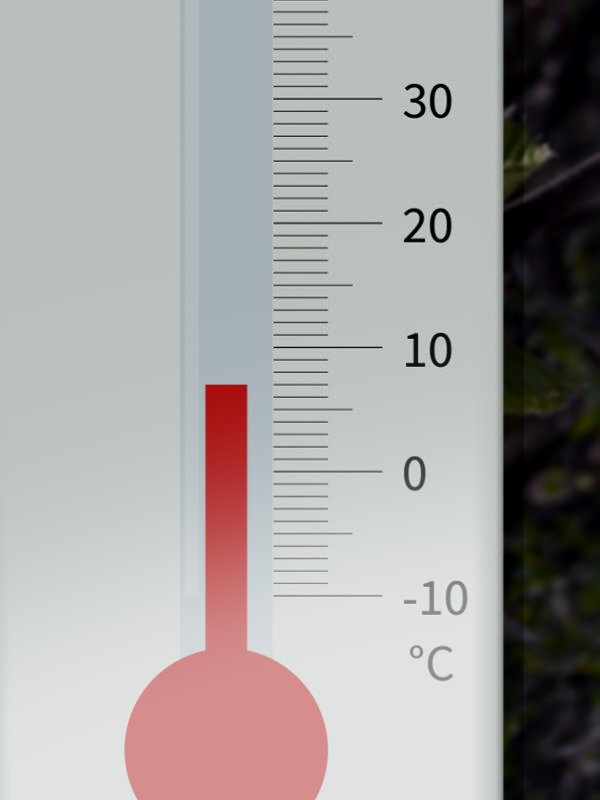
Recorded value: 7 °C
